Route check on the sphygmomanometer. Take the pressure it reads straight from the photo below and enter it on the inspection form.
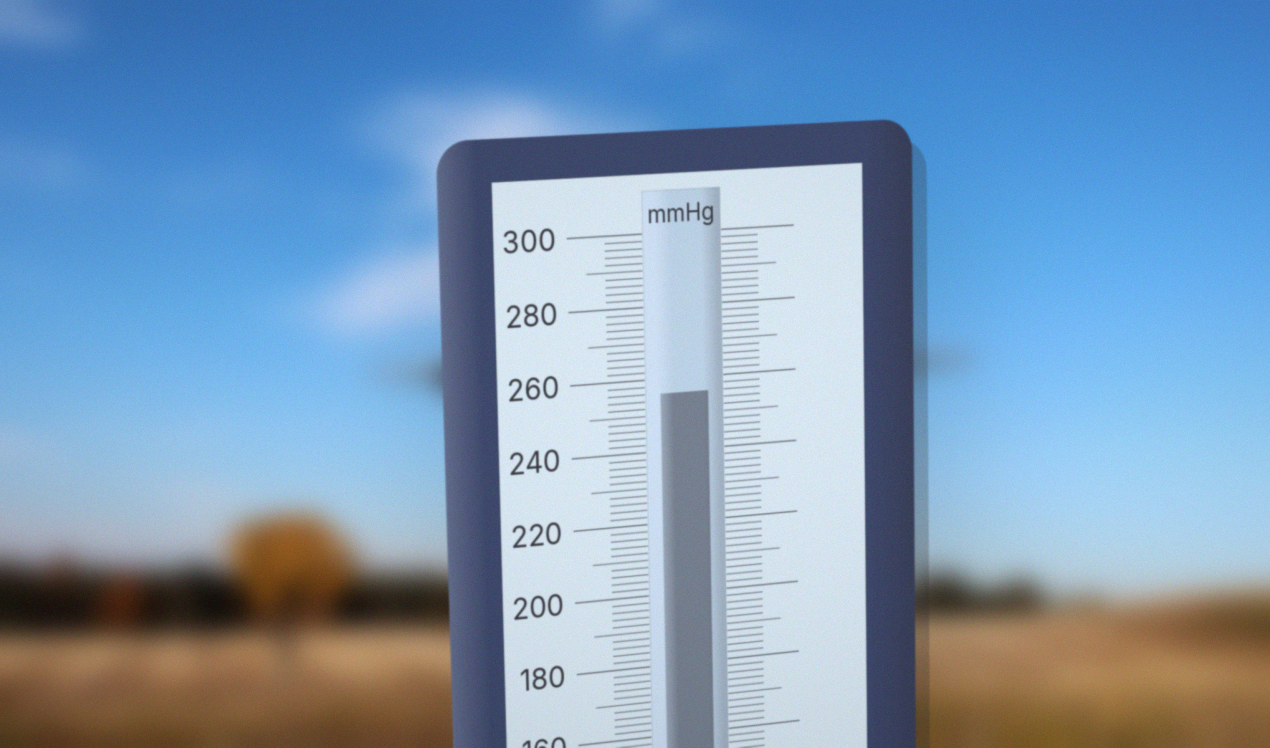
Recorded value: 256 mmHg
